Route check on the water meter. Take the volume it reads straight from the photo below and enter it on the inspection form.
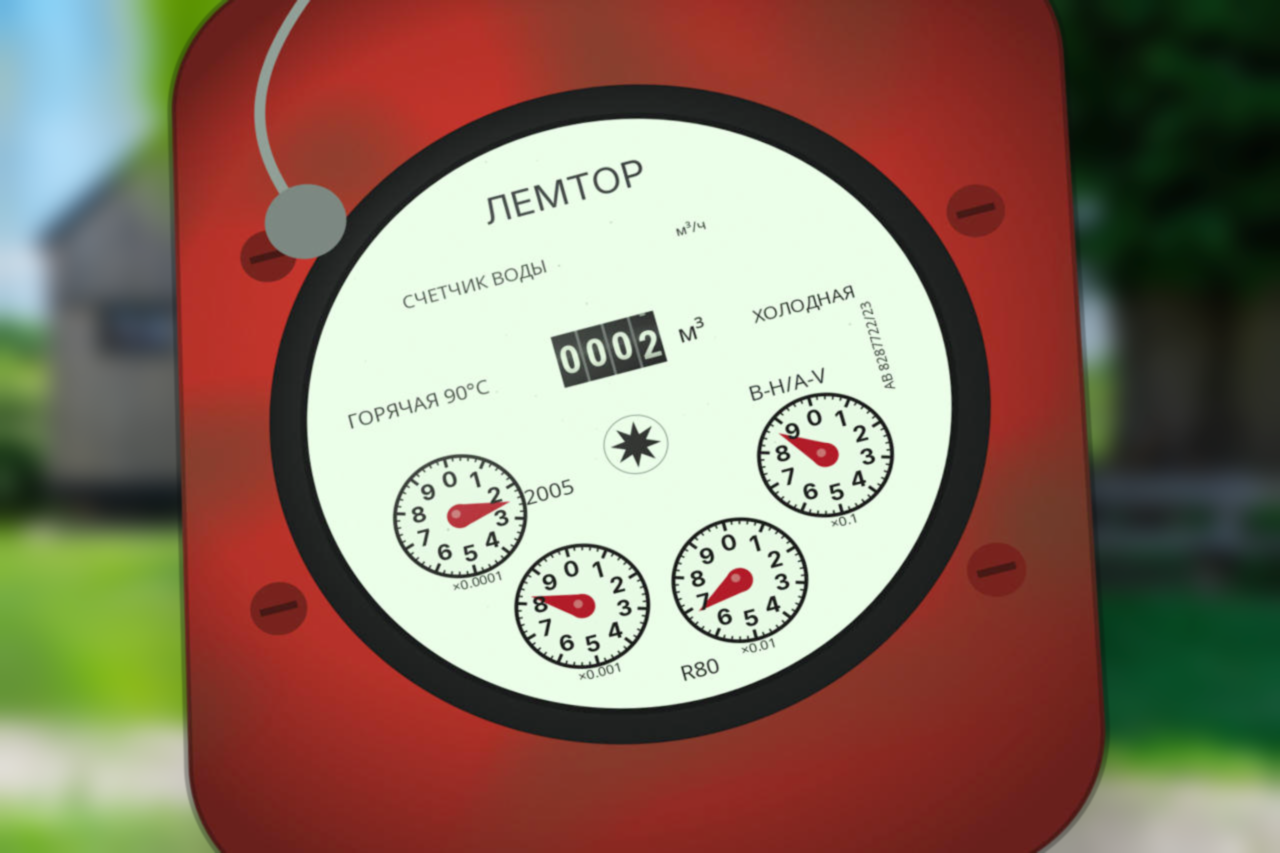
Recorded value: 1.8682 m³
